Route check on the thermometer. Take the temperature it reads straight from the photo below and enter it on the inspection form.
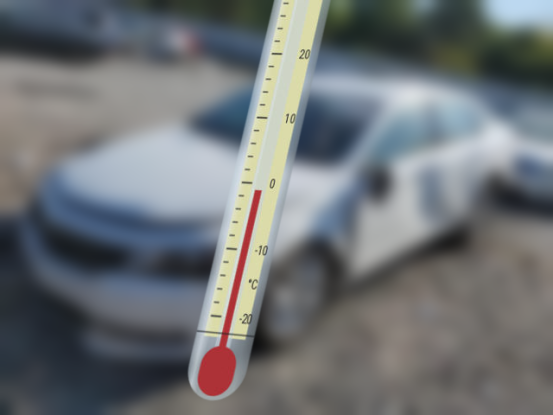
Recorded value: -1 °C
